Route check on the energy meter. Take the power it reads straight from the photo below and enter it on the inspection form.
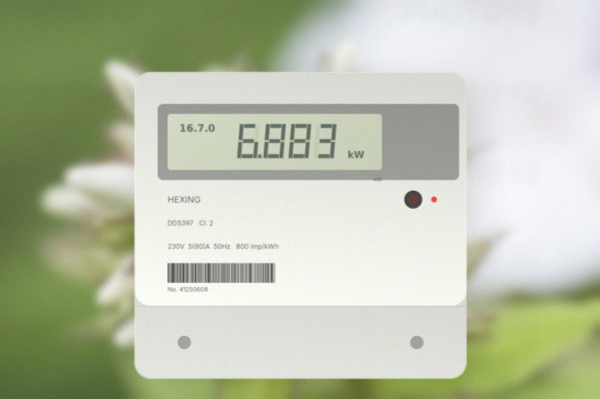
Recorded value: 6.883 kW
